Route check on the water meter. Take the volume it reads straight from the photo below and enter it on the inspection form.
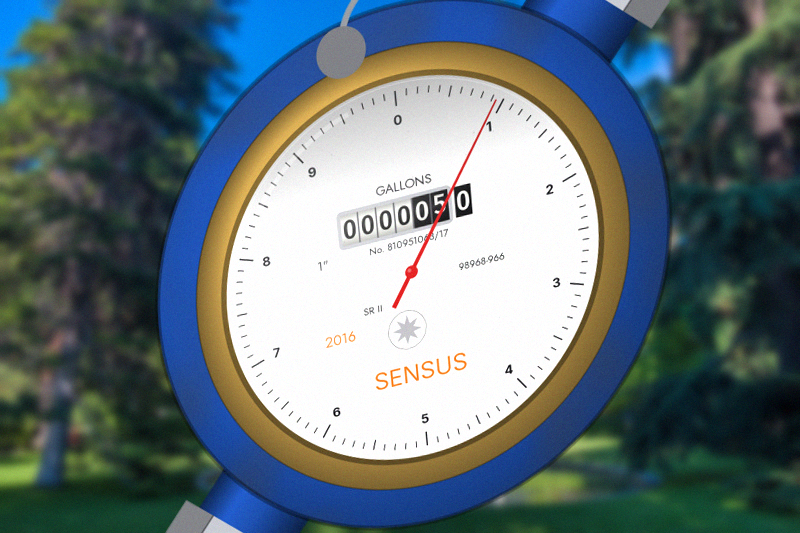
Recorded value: 50.9 gal
